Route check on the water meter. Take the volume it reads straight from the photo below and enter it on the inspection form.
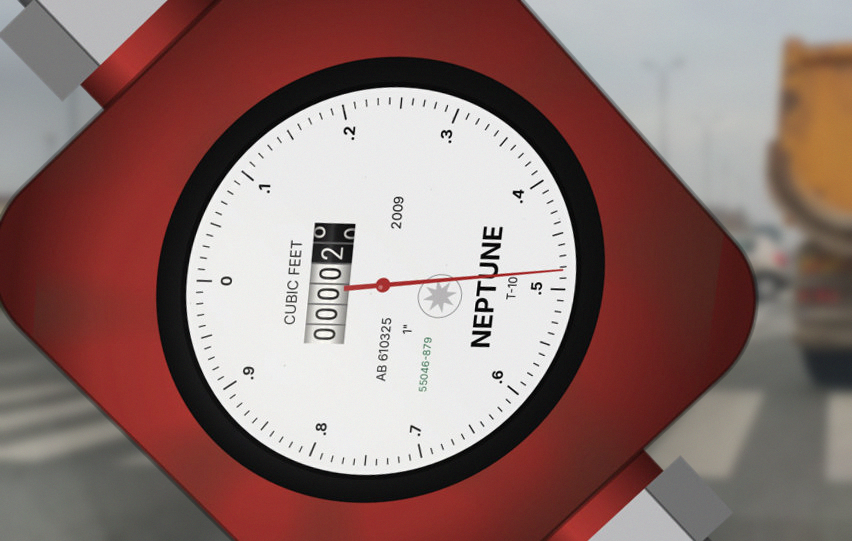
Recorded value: 28.48 ft³
